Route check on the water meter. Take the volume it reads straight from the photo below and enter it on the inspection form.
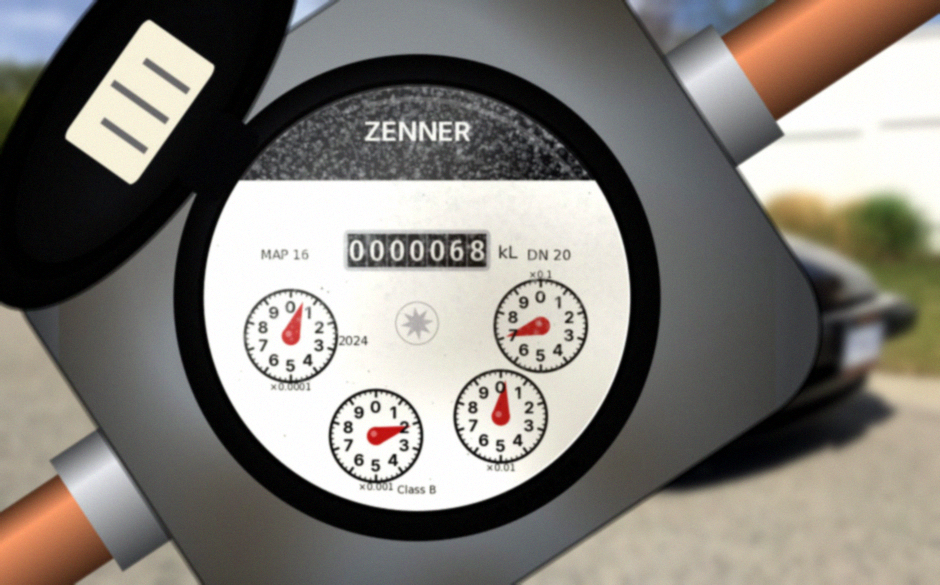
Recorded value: 68.7020 kL
